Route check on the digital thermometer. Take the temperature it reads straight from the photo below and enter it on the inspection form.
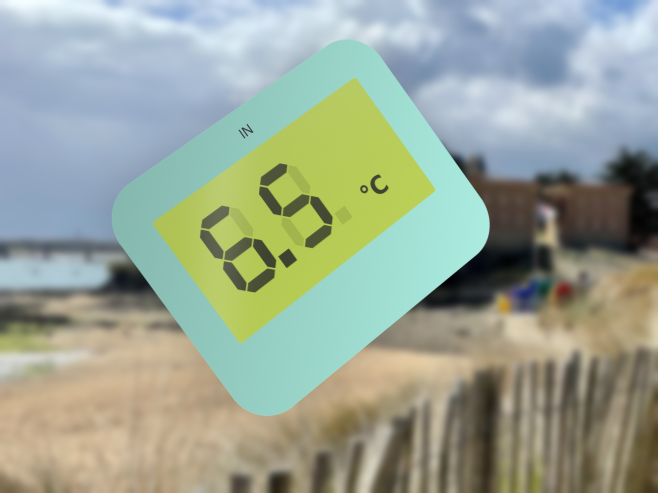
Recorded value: 6.5 °C
